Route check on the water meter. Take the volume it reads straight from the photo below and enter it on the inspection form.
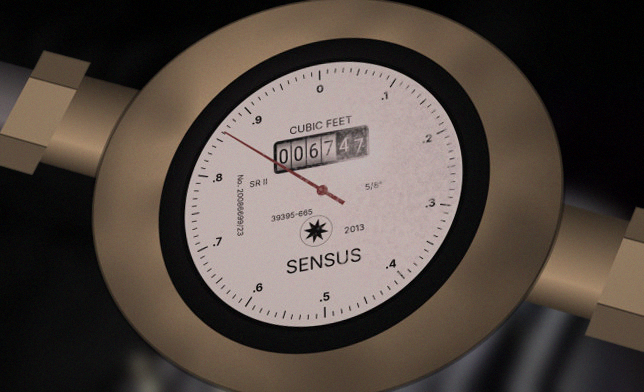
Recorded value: 6746.86 ft³
